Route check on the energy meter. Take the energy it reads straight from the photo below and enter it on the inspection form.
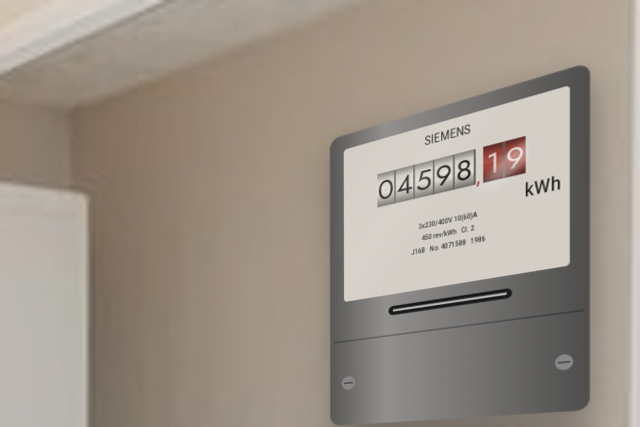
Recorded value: 4598.19 kWh
